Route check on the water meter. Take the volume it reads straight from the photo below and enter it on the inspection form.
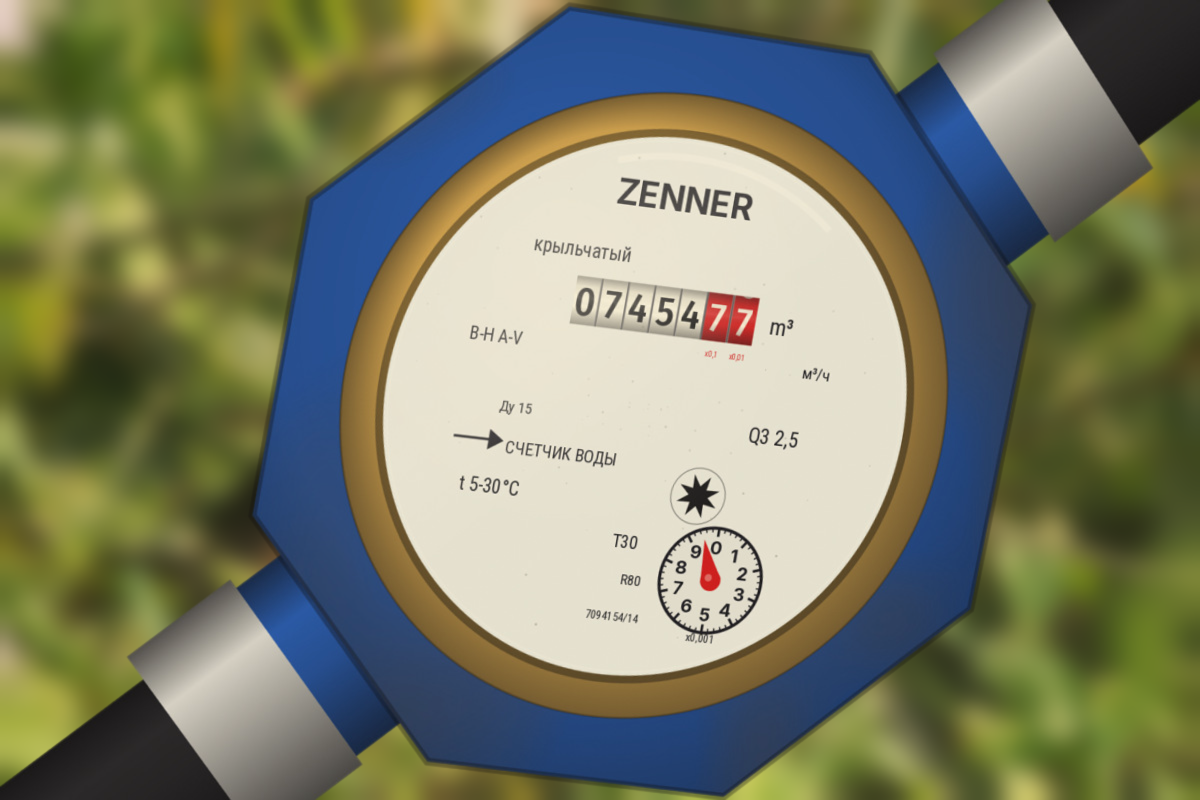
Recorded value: 7454.769 m³
